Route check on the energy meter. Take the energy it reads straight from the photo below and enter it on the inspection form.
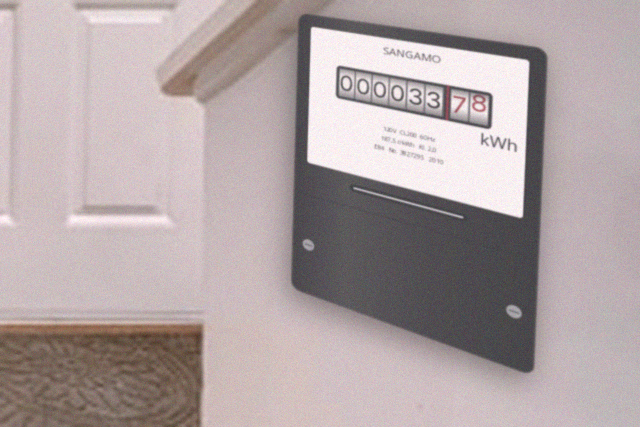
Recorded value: 33.78 kWh
